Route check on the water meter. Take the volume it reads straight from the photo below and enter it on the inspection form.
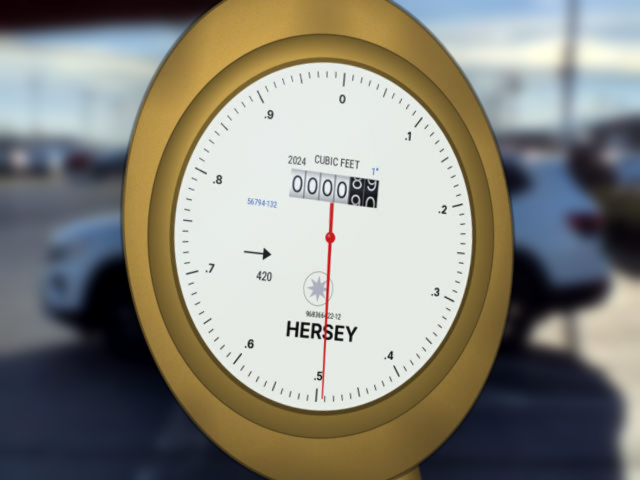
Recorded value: 89.49 ft³
